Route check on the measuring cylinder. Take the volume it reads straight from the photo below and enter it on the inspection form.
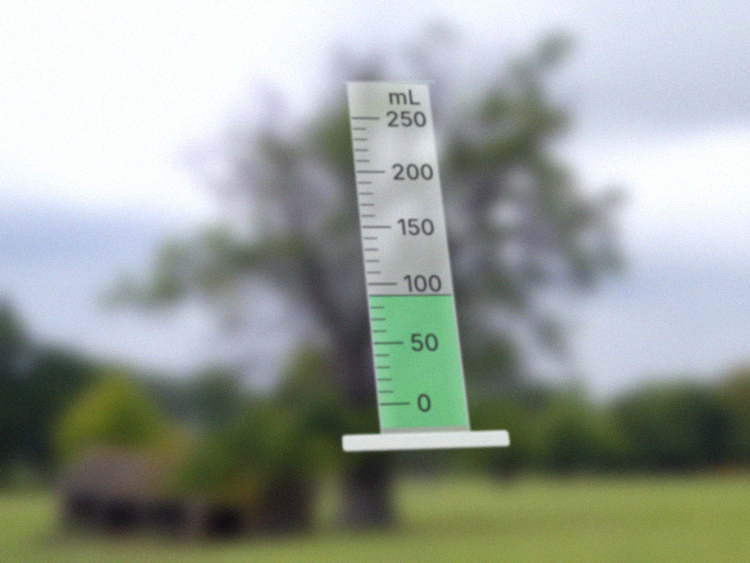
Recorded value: 90 mL
